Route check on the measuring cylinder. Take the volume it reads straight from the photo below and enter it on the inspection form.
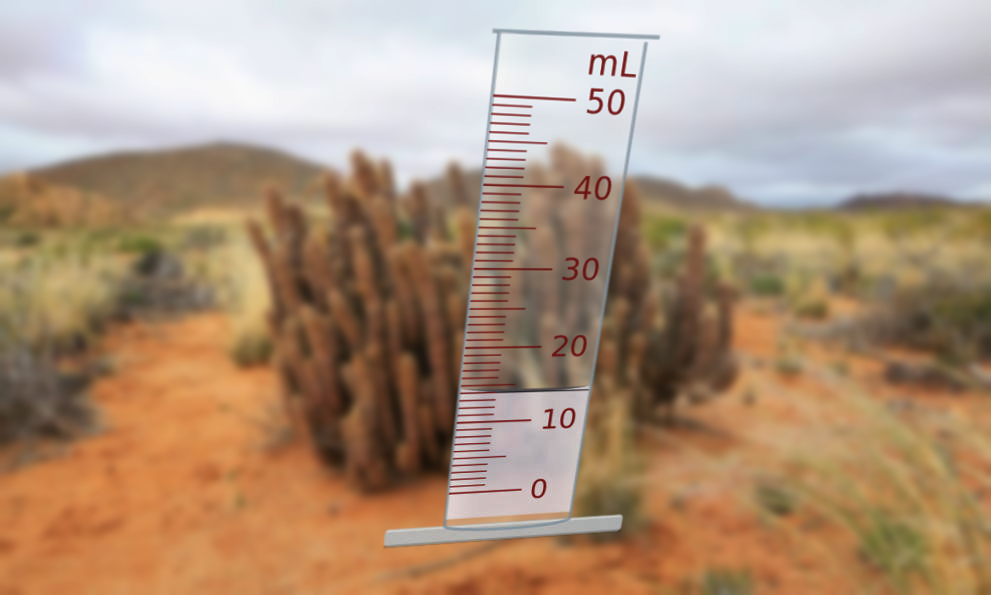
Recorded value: 14 mL
